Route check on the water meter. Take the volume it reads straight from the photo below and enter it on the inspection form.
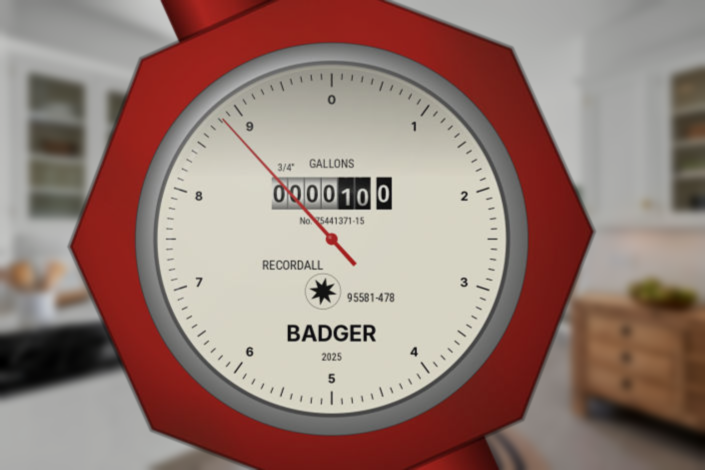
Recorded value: 98.8 gal
